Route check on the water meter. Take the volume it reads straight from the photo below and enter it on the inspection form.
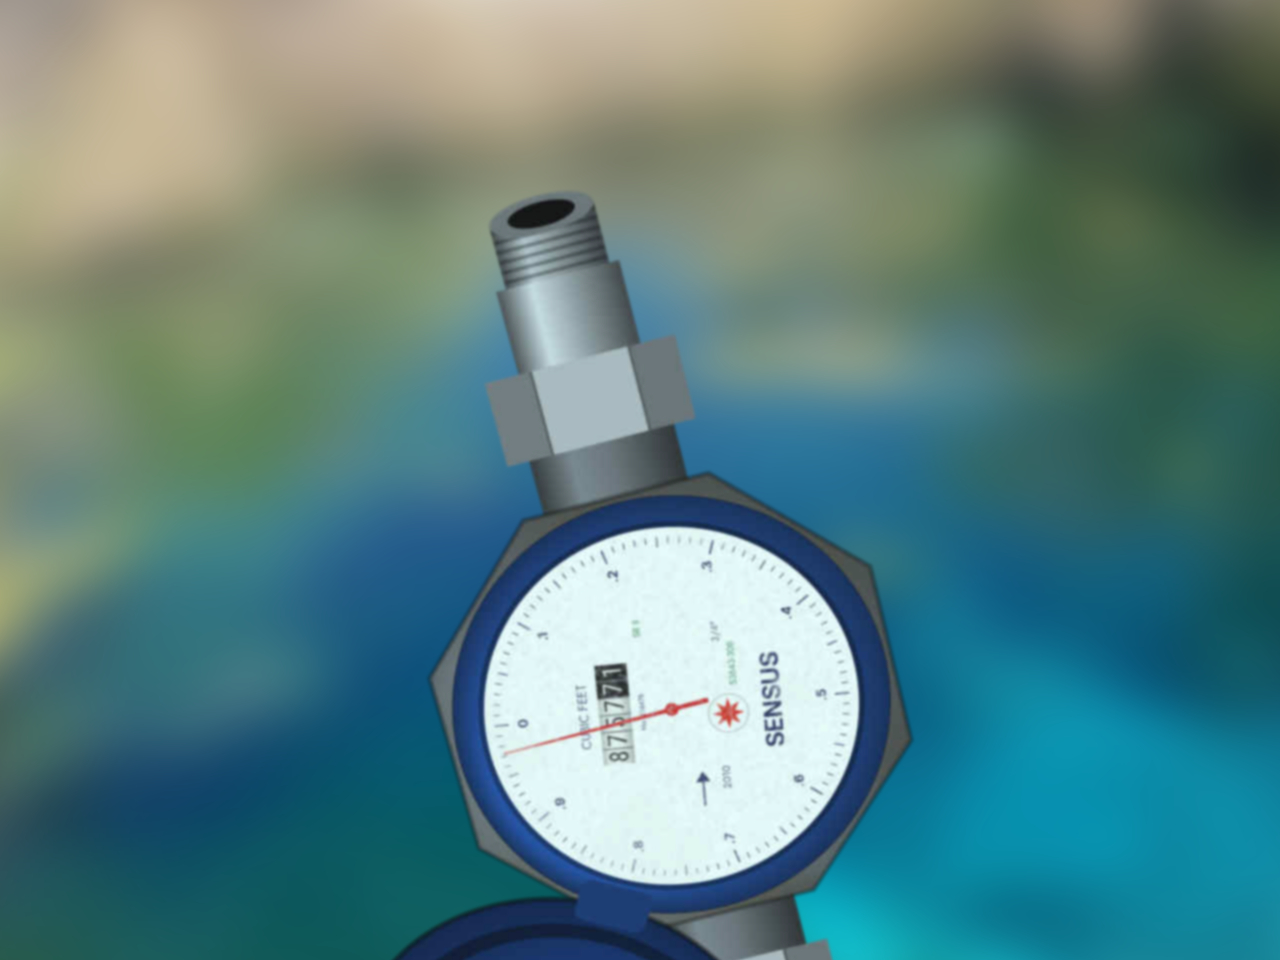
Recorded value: 875770.97 ft³
